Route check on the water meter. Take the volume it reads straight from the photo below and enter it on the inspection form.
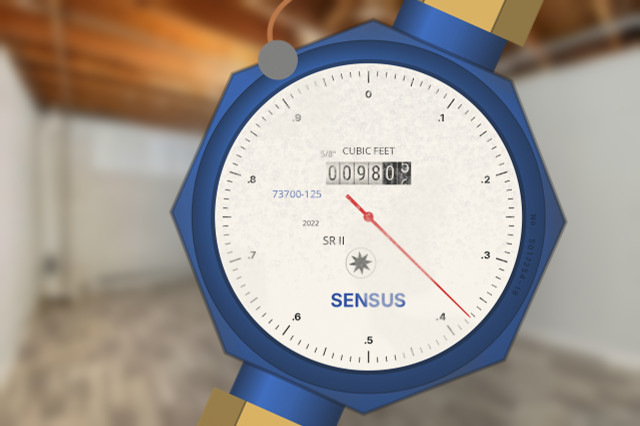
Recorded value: 9805.37 ft³
